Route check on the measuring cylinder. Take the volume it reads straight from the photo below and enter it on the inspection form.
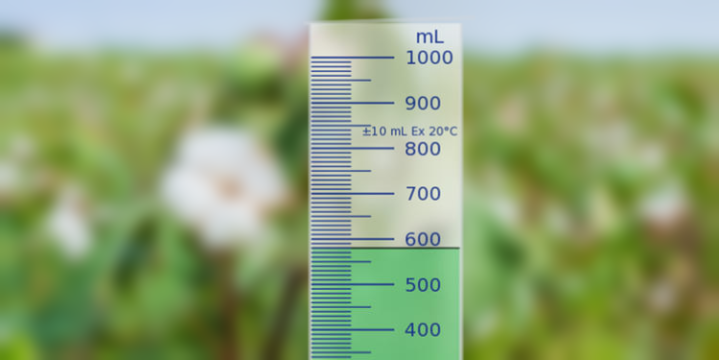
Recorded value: 580 mL
